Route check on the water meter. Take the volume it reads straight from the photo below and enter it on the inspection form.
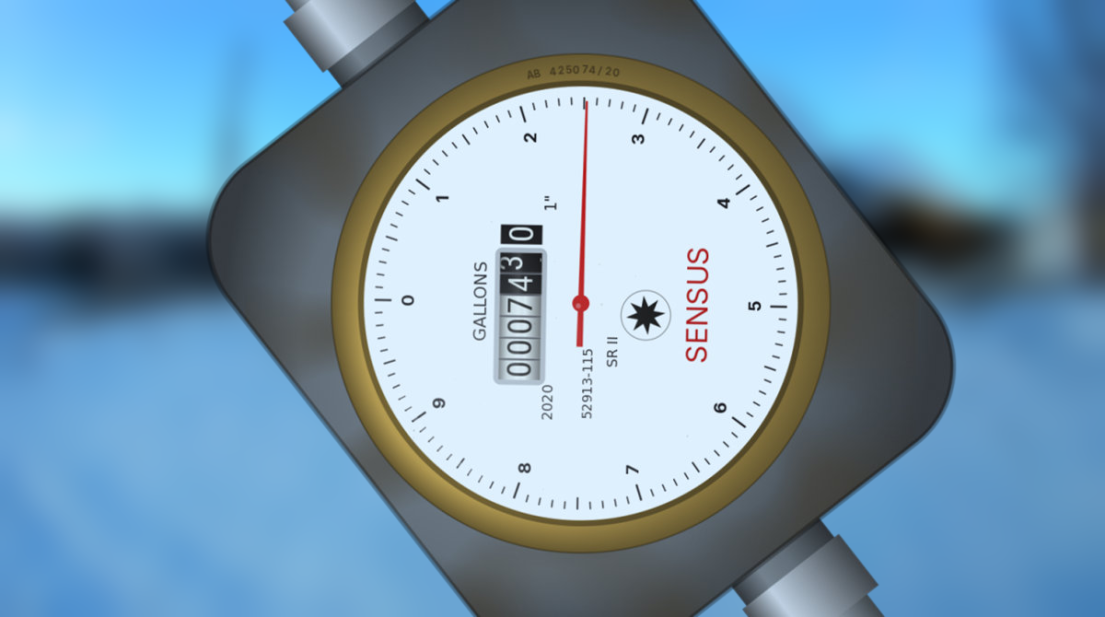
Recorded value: 7432.5 gal
